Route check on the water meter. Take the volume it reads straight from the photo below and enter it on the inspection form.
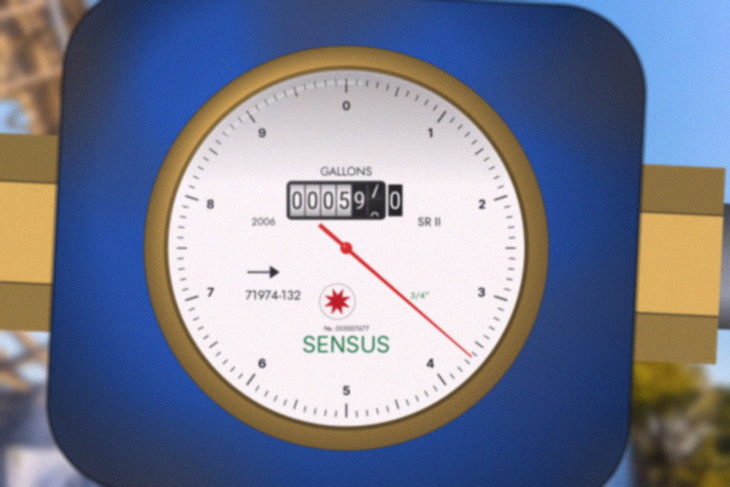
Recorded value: 5973.6 gal
